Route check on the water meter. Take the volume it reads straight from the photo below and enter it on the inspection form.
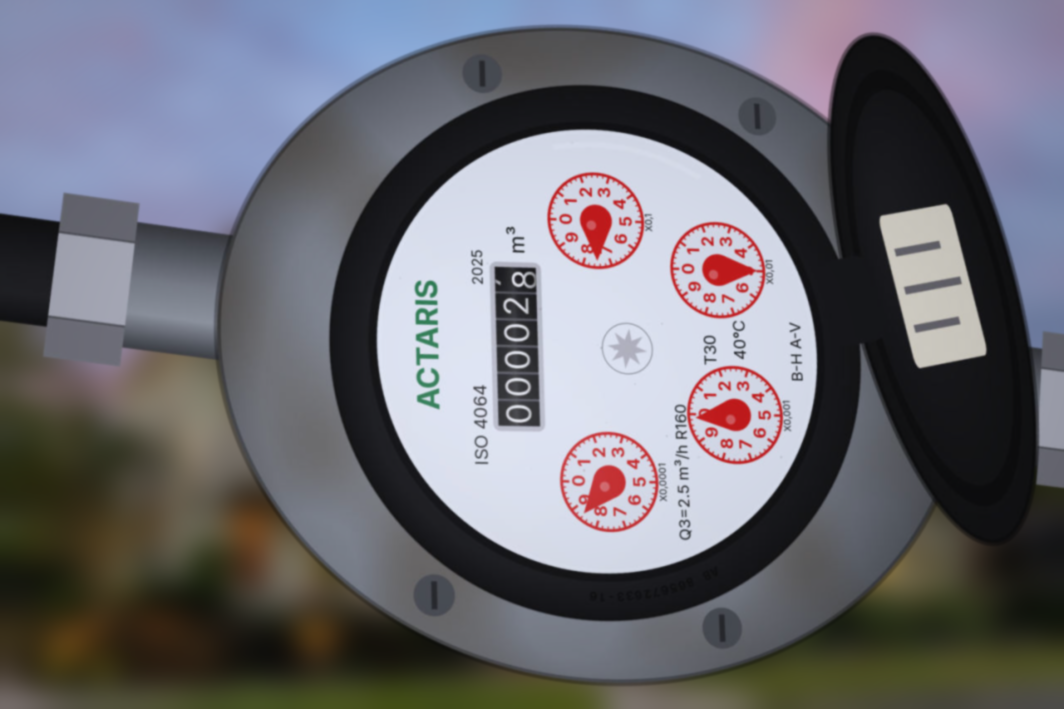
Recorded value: 27.7498 m³
